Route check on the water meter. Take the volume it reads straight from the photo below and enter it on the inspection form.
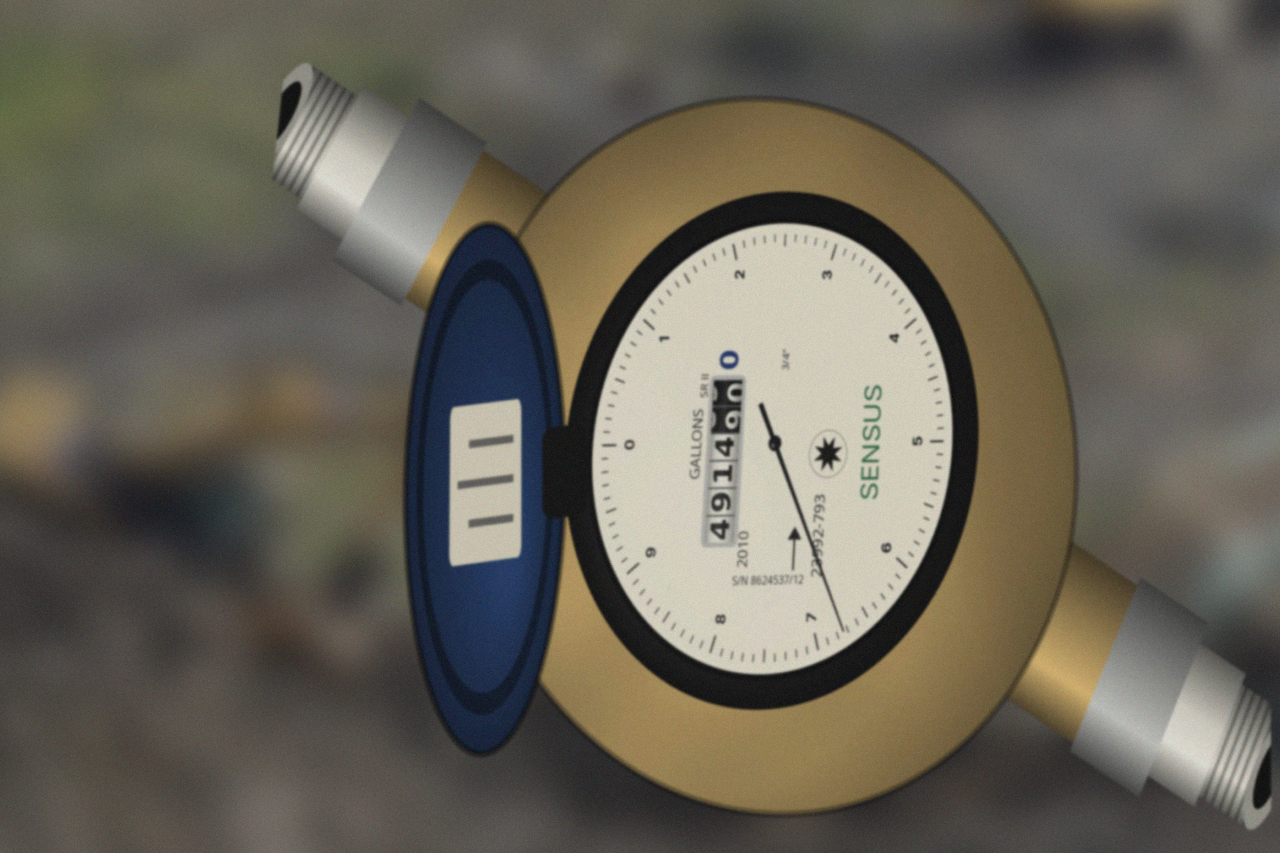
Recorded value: 4914896.7 gal
